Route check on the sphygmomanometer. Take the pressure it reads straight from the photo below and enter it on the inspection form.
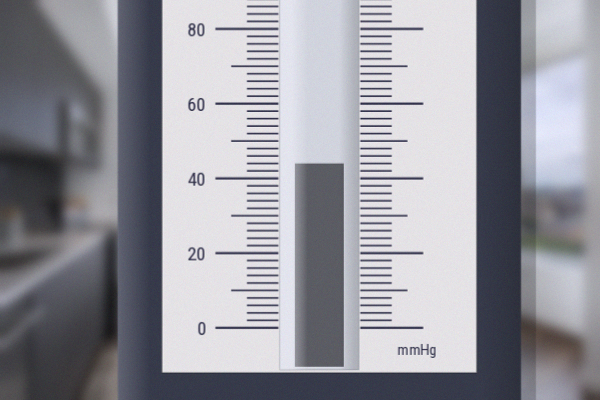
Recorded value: 44 mmHg
